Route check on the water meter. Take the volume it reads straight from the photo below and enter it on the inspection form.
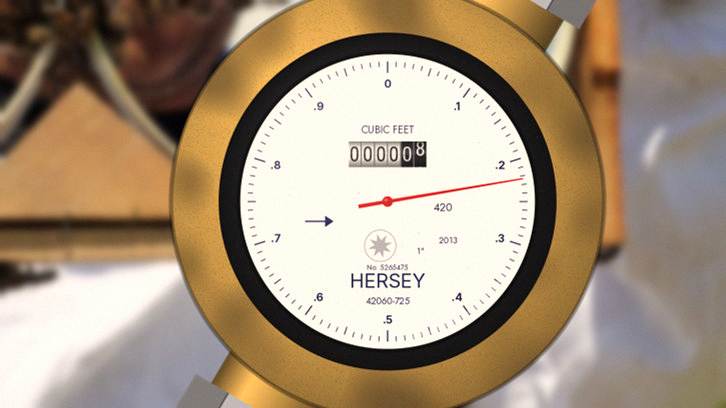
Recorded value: 8.22 ft³
